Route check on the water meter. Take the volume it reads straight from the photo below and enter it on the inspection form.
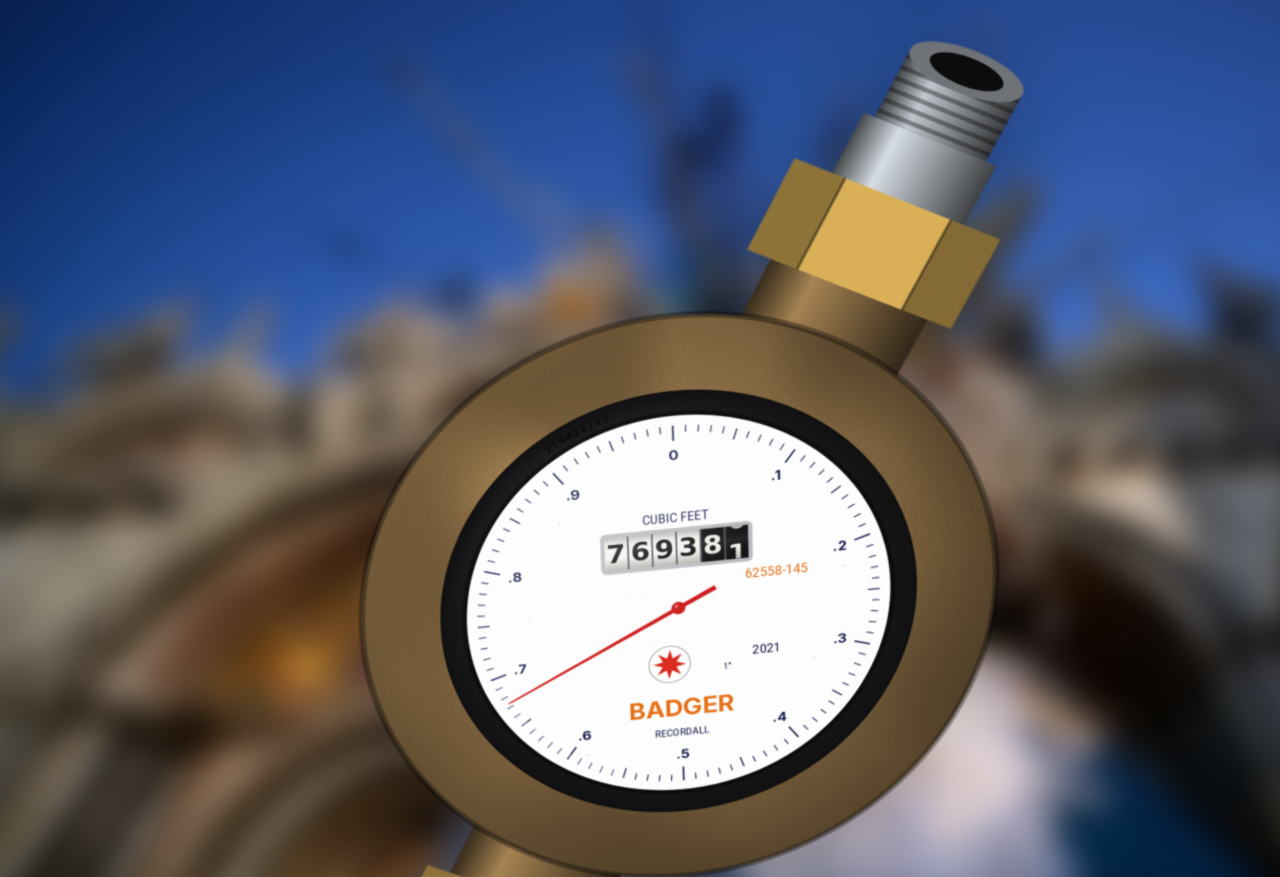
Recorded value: 769380.67 ft³
